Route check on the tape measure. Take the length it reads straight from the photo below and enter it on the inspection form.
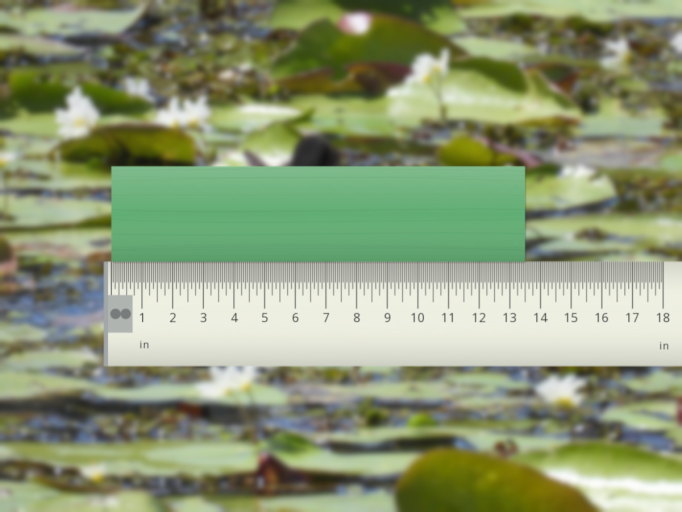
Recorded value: 13.5 in
